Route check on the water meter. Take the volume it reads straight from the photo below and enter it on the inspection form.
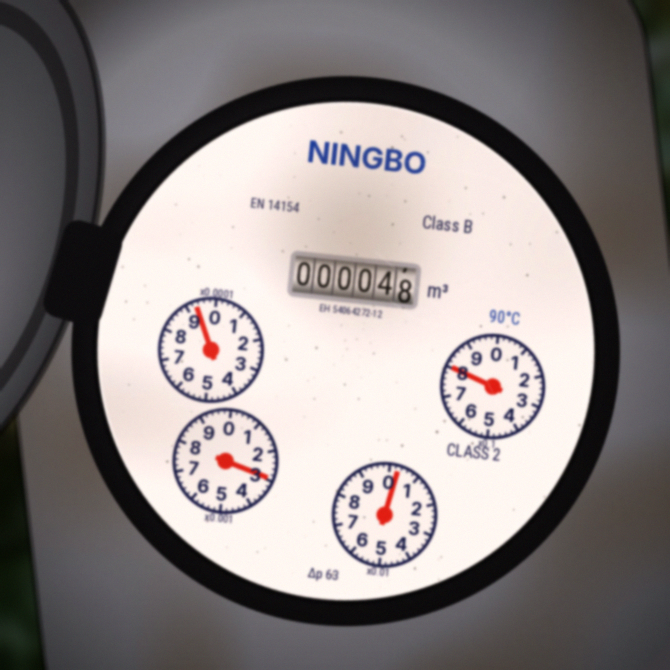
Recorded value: 47.8029 m³
